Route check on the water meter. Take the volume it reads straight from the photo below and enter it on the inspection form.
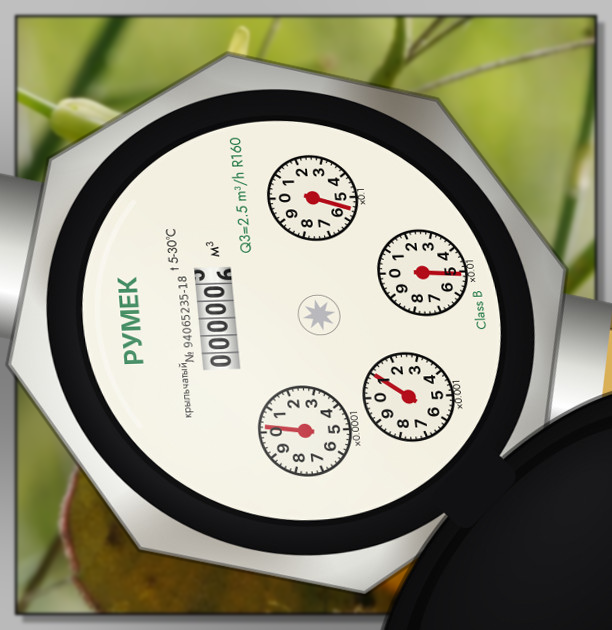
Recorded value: 5.5510 m³
